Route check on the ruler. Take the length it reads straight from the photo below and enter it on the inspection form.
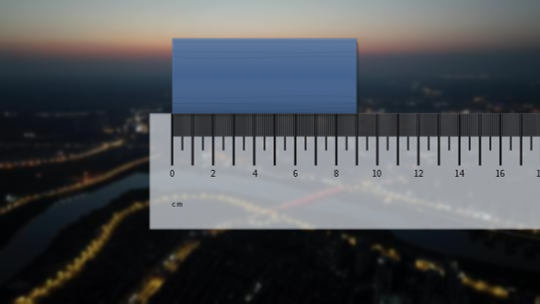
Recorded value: 9 cm
